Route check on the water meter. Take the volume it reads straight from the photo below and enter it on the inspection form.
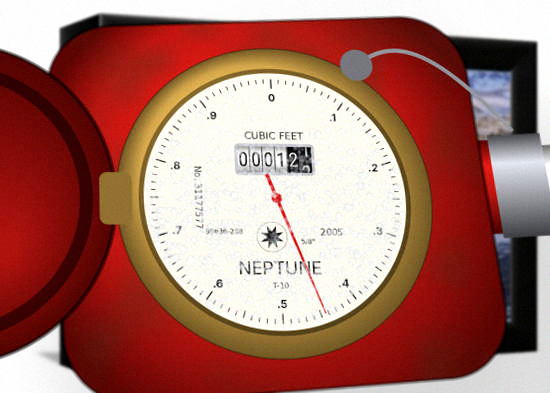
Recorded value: 121.44 ft³
